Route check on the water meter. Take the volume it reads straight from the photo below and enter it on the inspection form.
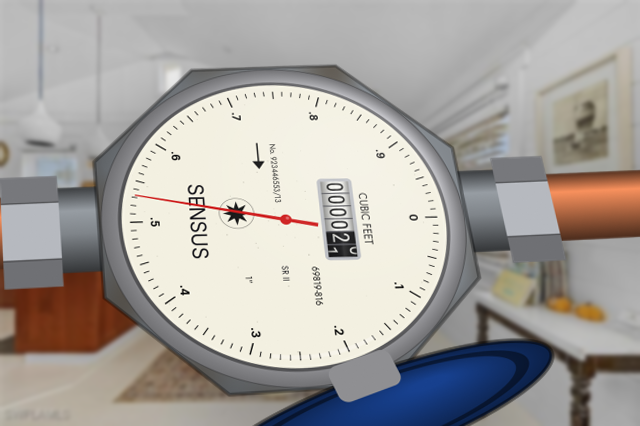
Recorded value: 20.53 ft³
